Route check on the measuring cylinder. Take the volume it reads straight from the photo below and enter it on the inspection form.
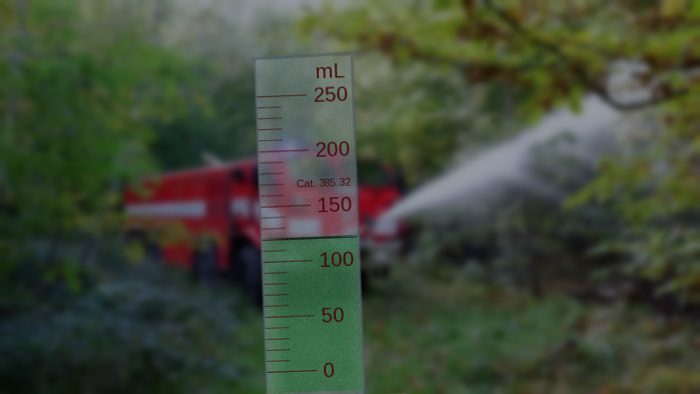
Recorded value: 120 mL
